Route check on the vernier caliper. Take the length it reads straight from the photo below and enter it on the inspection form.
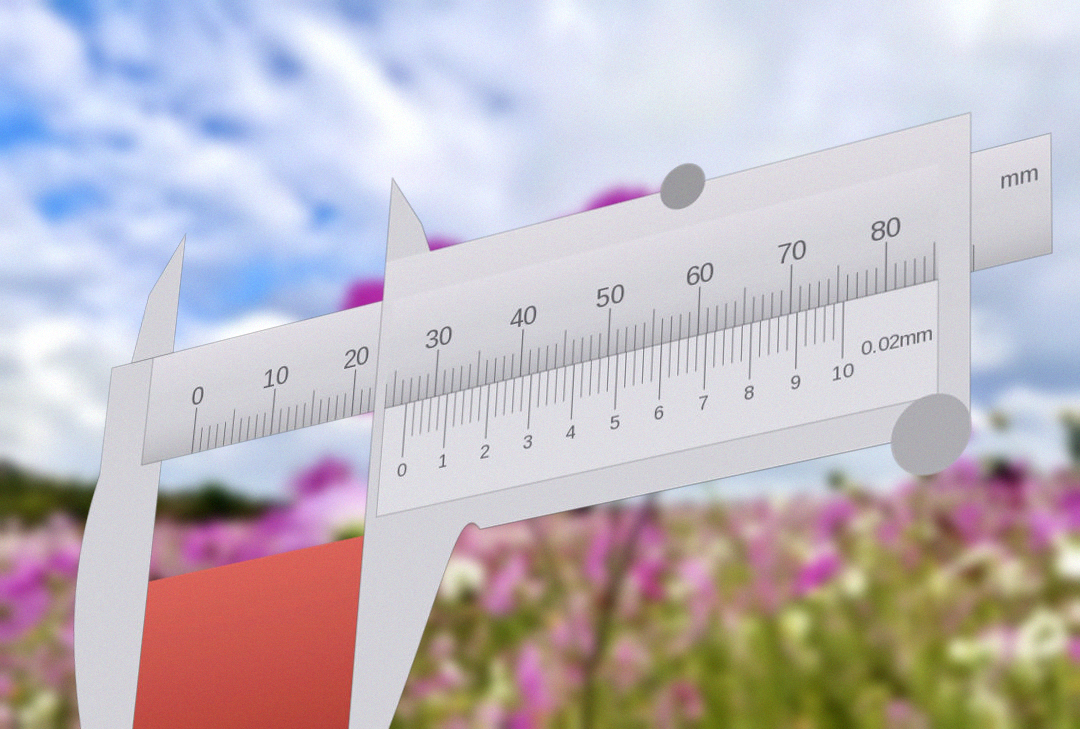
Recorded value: 26.6 mm
